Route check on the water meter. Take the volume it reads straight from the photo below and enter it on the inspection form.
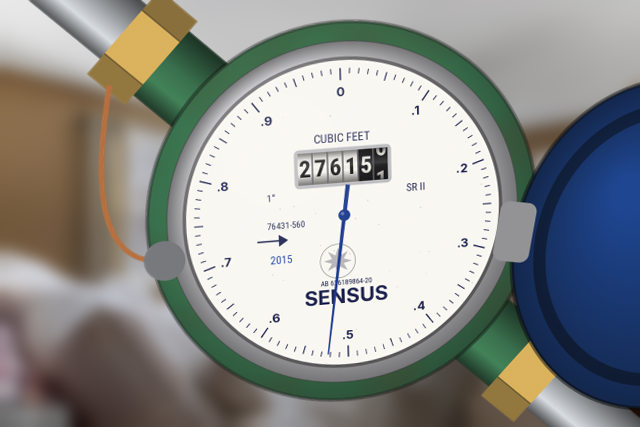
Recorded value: 276150.52 ft³
